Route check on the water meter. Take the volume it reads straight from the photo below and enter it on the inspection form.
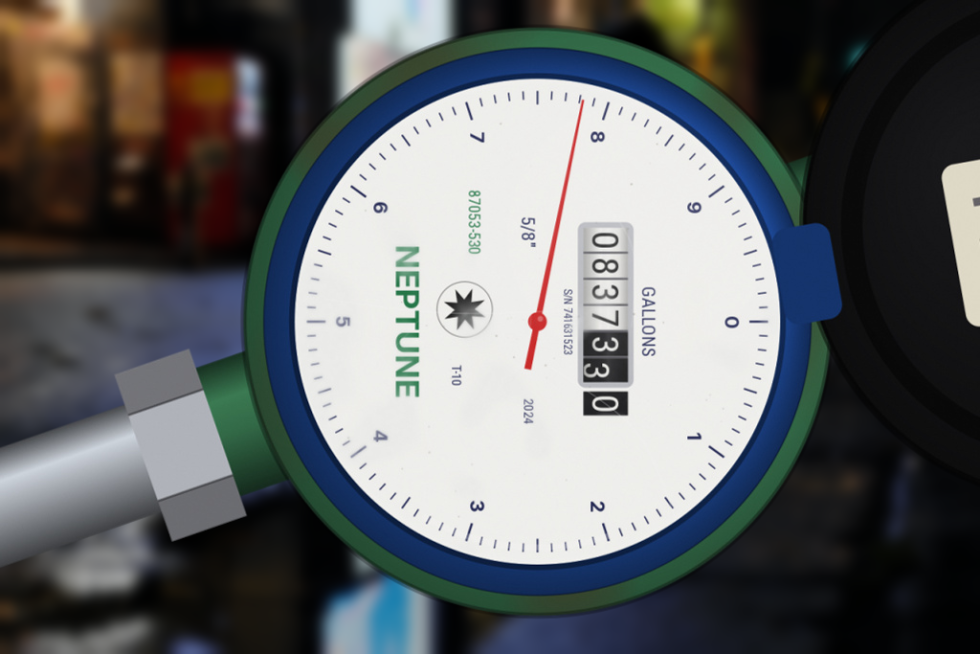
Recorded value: 837327.8 gal
